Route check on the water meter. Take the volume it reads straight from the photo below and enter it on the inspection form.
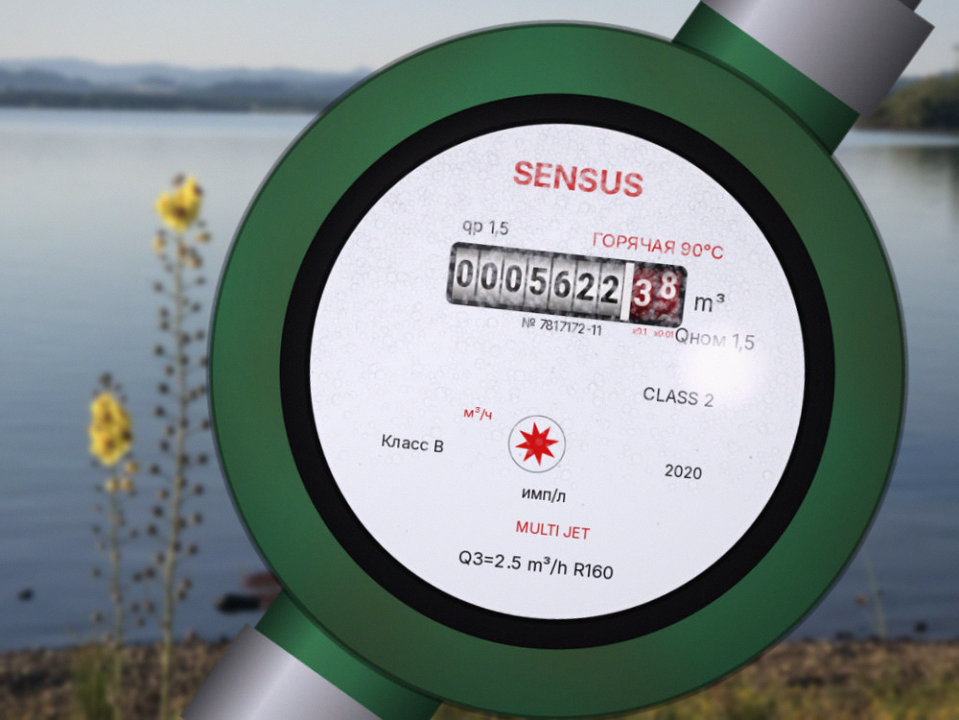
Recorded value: 5622.38 m³
